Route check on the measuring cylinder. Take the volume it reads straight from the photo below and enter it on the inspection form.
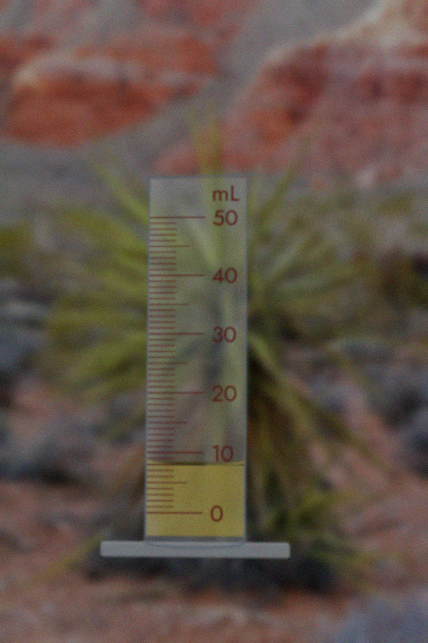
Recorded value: 8 mL
